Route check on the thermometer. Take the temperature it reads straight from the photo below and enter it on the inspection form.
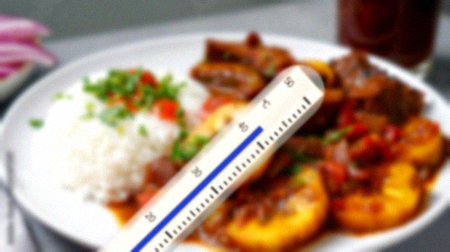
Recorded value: 42 °C
